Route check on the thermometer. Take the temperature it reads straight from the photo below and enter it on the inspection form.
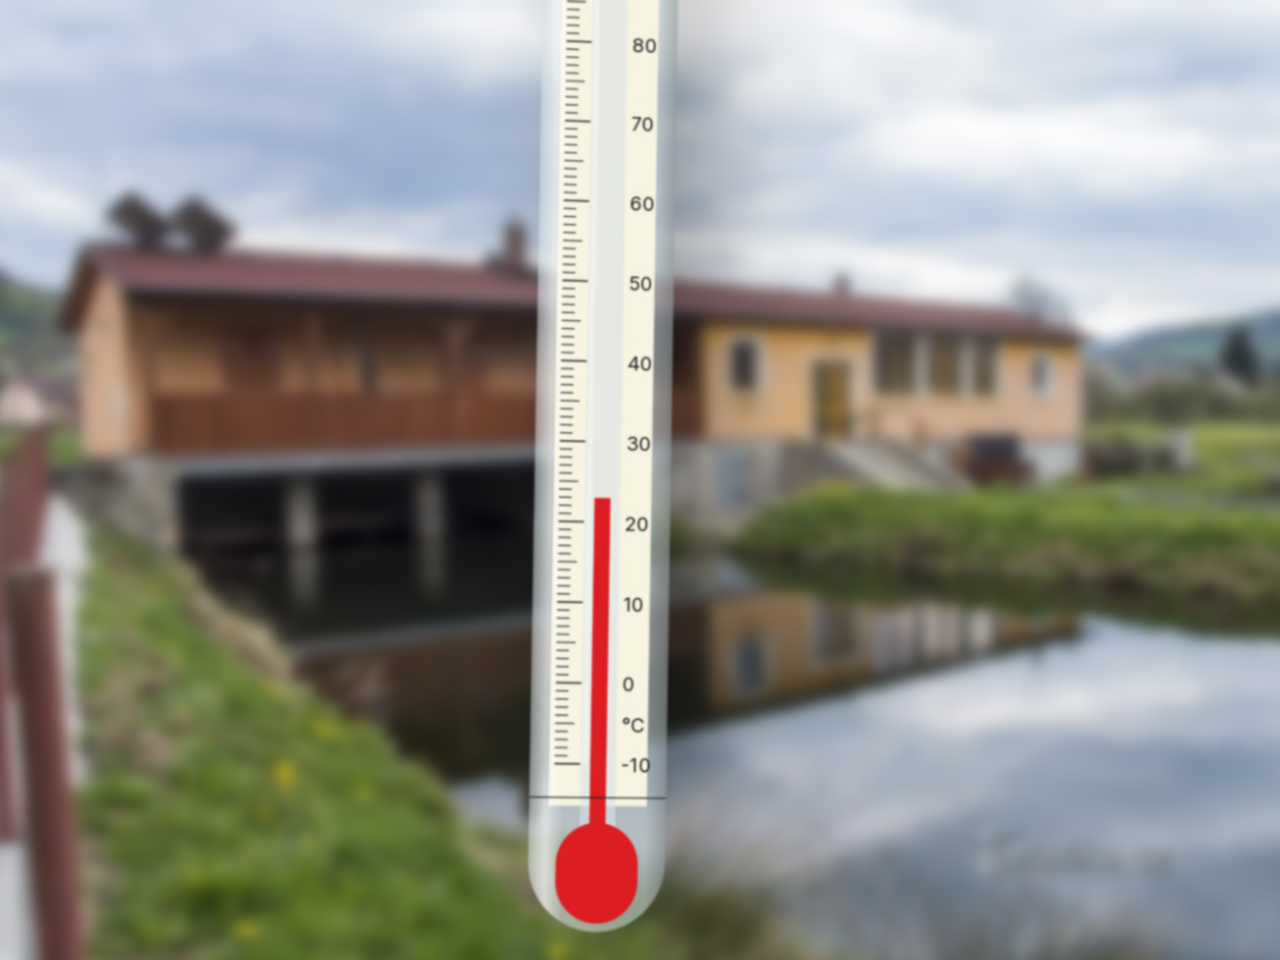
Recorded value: 23 °C
